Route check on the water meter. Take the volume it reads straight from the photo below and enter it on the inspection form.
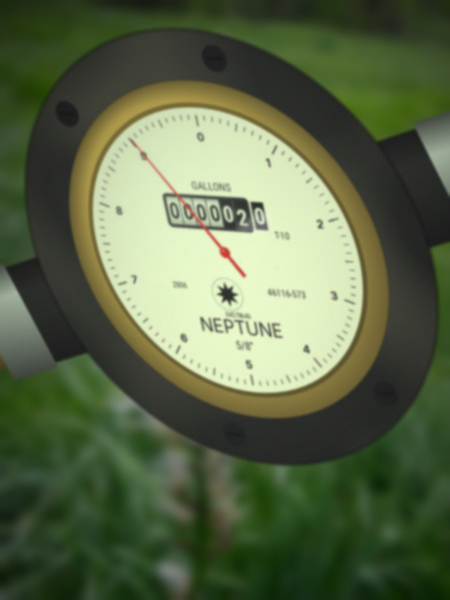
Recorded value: 19.0 gal
